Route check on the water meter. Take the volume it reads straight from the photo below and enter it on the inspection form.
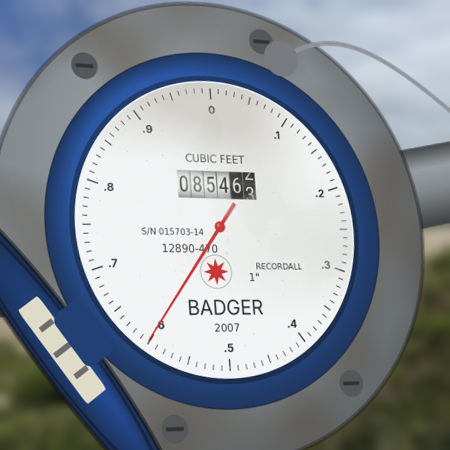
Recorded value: 85462.60 ft³
